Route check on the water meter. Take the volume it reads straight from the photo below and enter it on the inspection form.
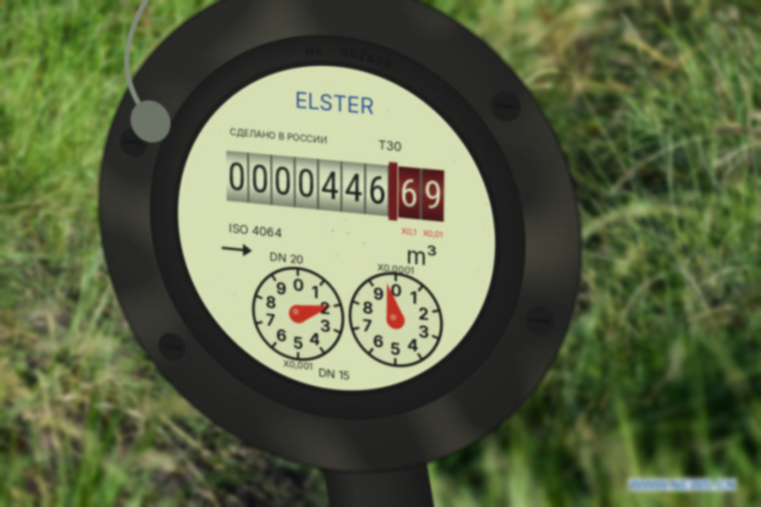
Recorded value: 446.6919 m³
